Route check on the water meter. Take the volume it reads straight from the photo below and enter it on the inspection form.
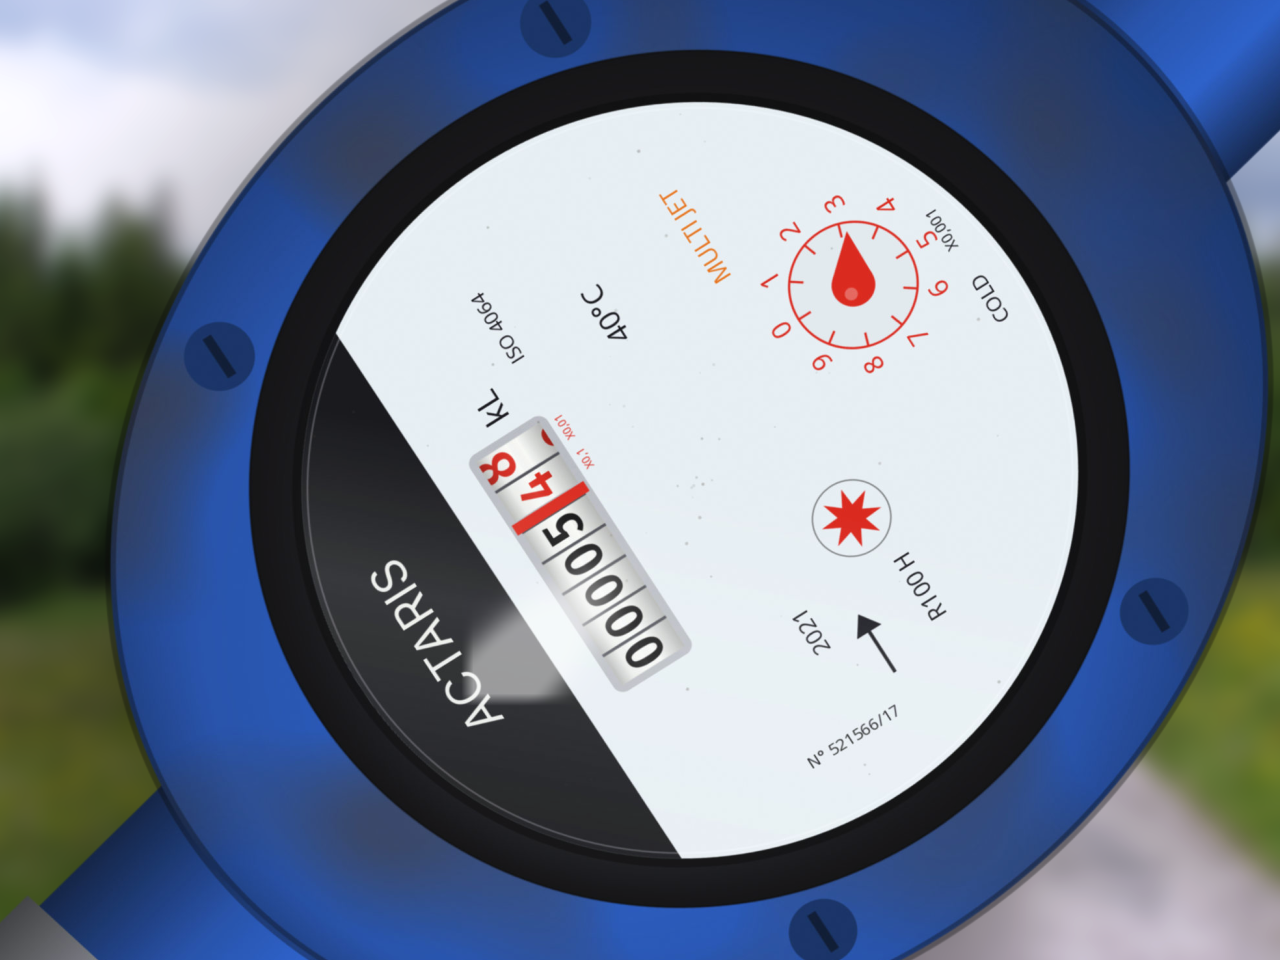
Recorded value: 5.483 kL
